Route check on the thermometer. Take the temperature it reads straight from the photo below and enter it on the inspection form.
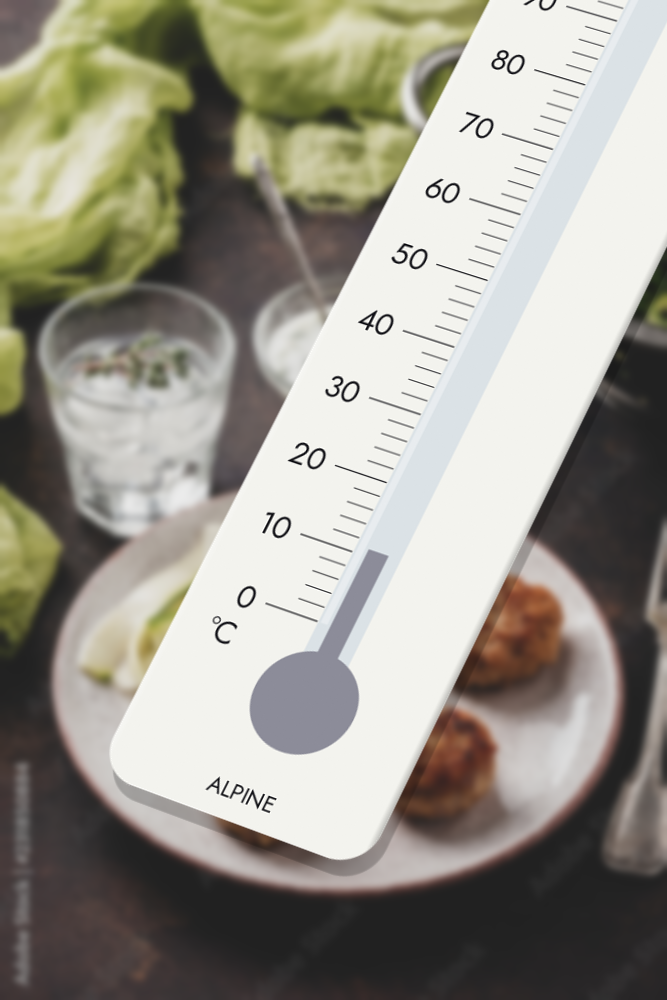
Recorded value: 11 °C
